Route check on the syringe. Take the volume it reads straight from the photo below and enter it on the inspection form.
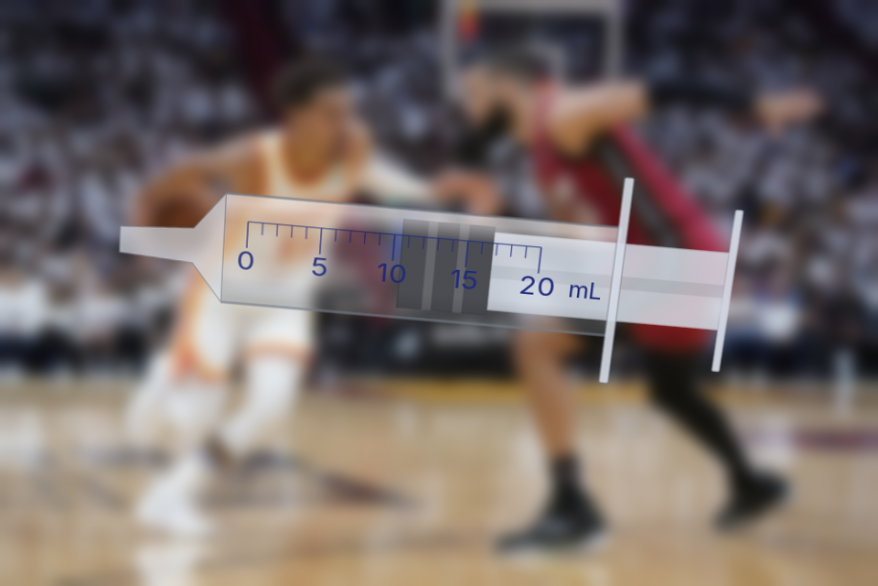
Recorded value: 10.5 mL
